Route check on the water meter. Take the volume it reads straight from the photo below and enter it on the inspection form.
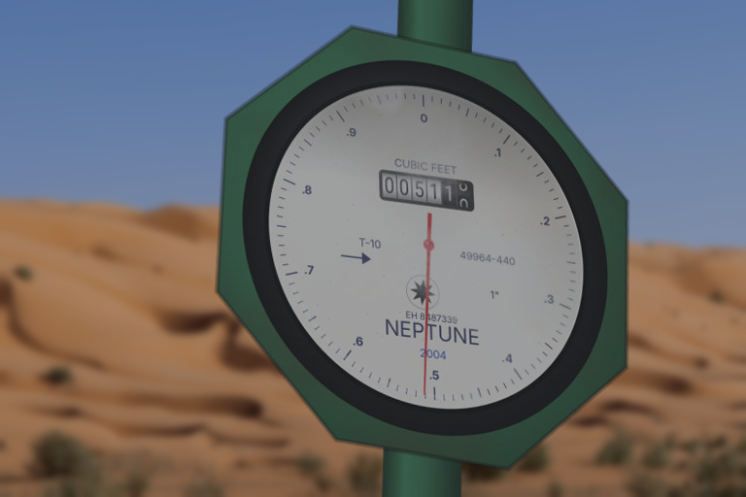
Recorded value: 5118.51 ft³
